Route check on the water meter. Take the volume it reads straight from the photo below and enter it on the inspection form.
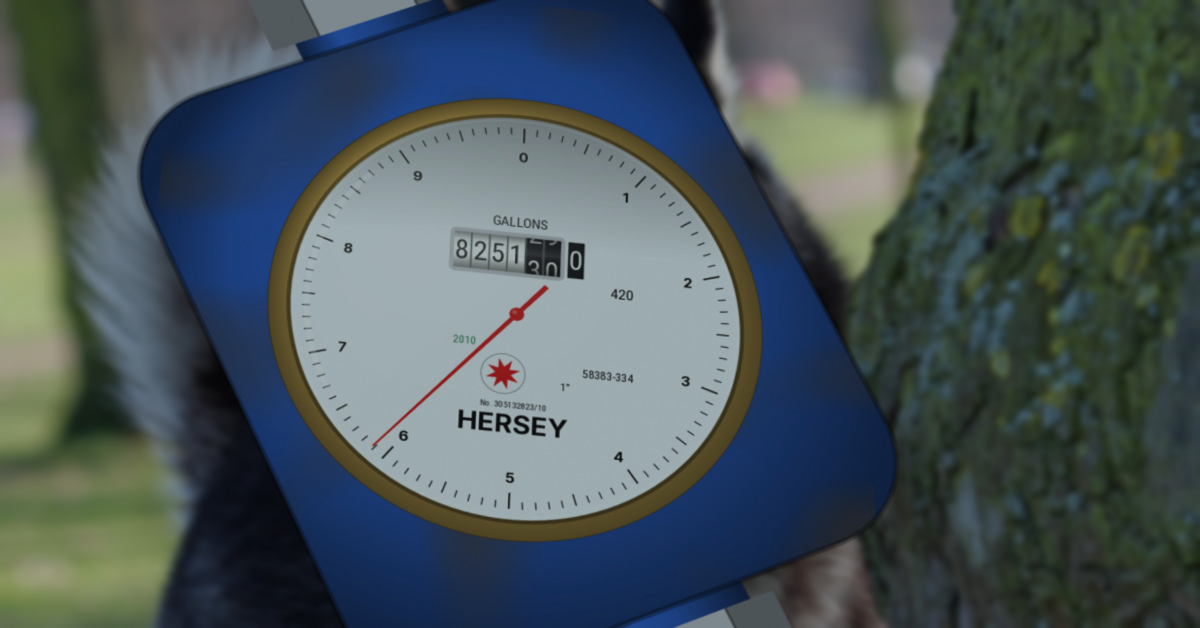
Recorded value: 8251296.1 gal
